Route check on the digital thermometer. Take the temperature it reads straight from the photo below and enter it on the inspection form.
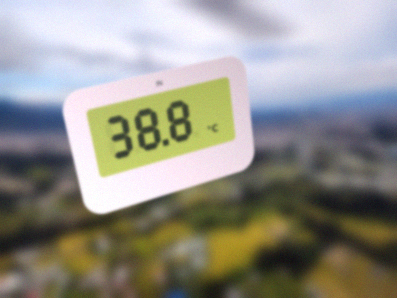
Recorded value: 38.8 °C
